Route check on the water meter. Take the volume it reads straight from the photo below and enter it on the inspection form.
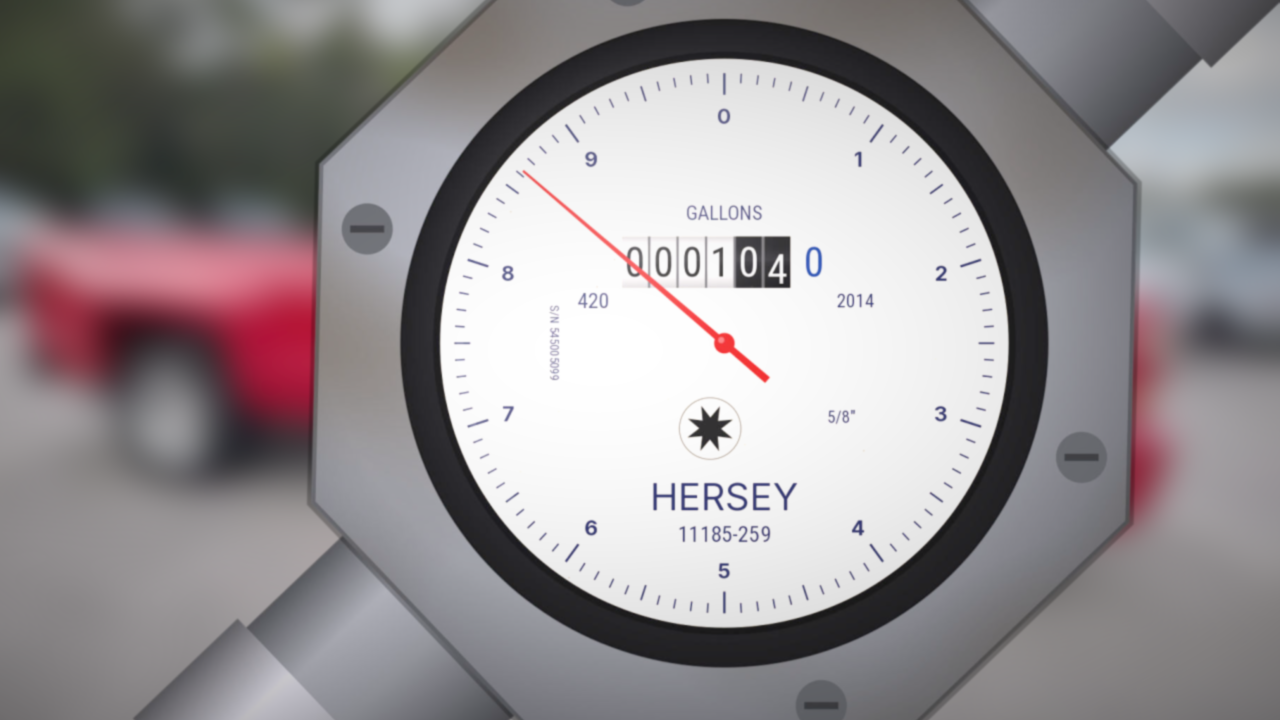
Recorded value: 1038.6 gal
